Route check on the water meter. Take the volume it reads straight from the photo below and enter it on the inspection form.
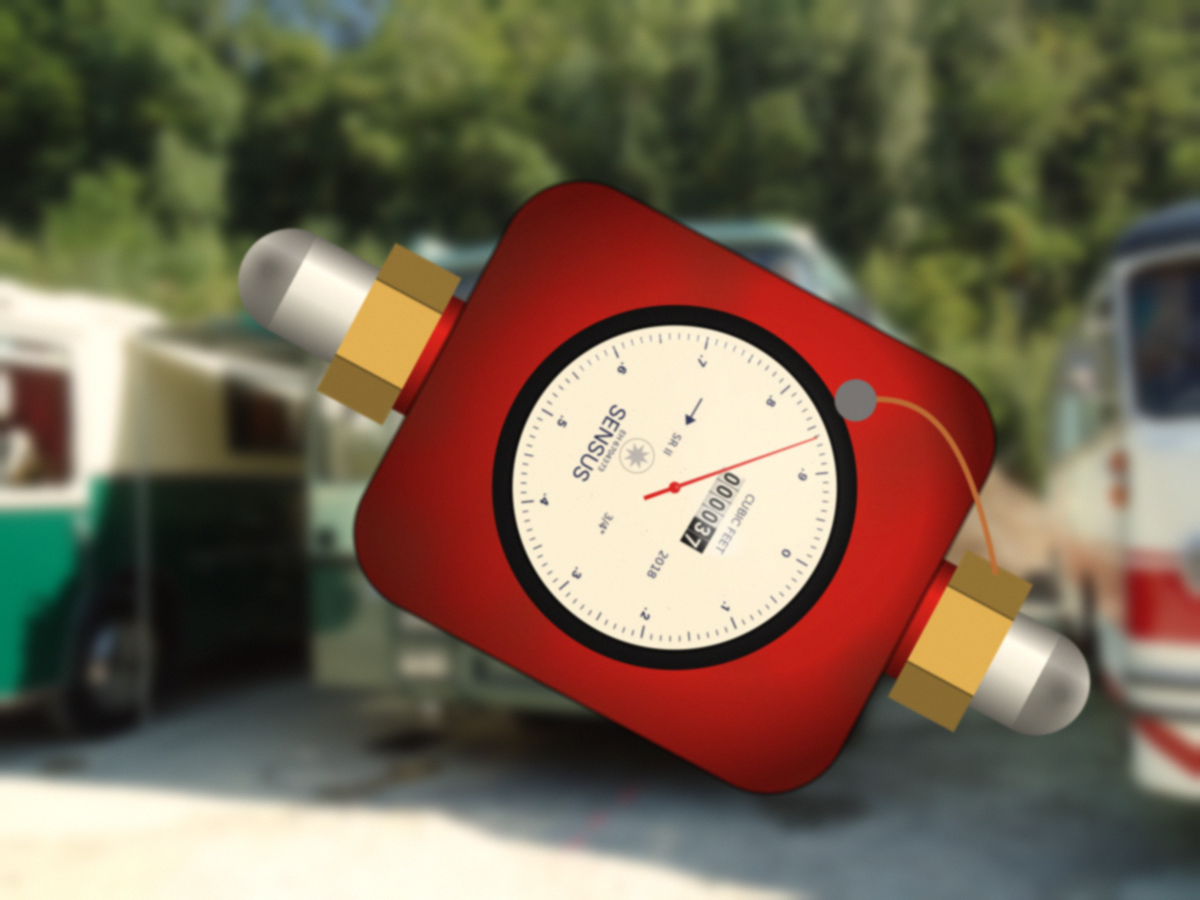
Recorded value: 36.86 ft³
